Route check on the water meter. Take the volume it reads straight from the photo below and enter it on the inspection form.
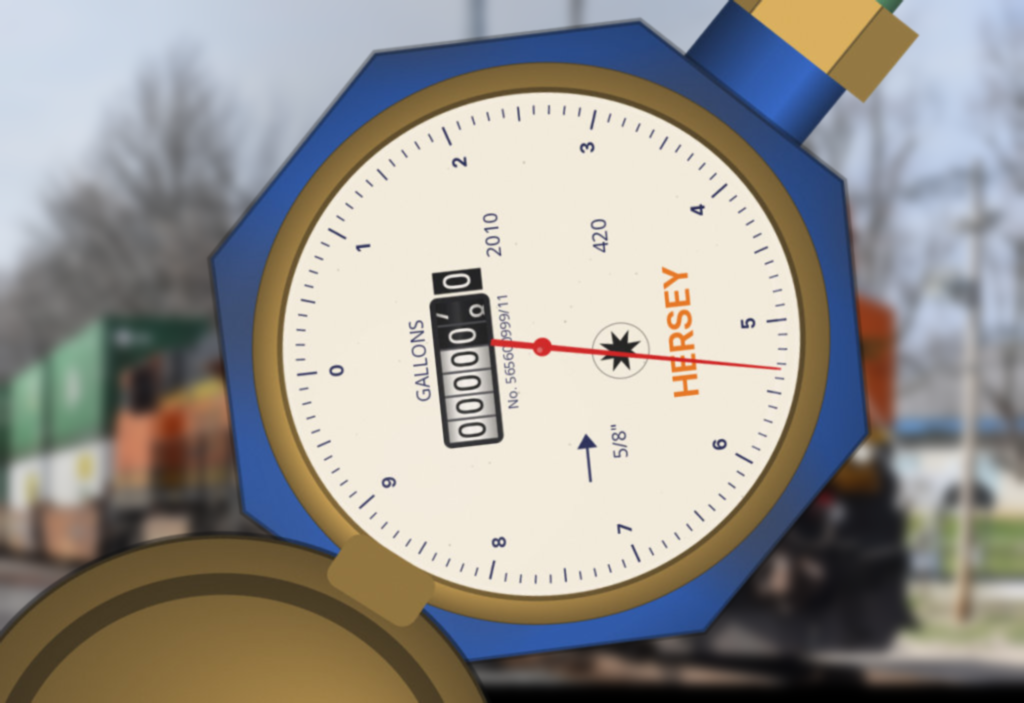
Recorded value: 75.3 gal
